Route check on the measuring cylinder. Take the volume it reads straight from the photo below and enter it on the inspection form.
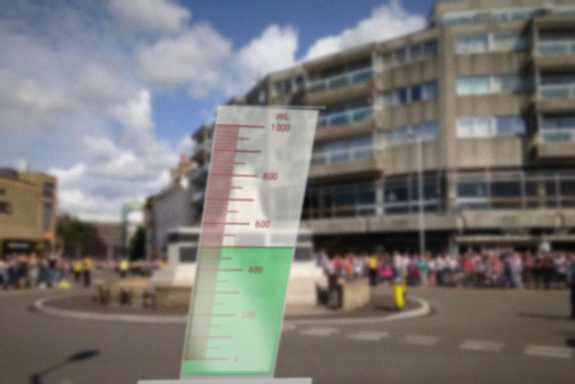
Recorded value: 500 mL
